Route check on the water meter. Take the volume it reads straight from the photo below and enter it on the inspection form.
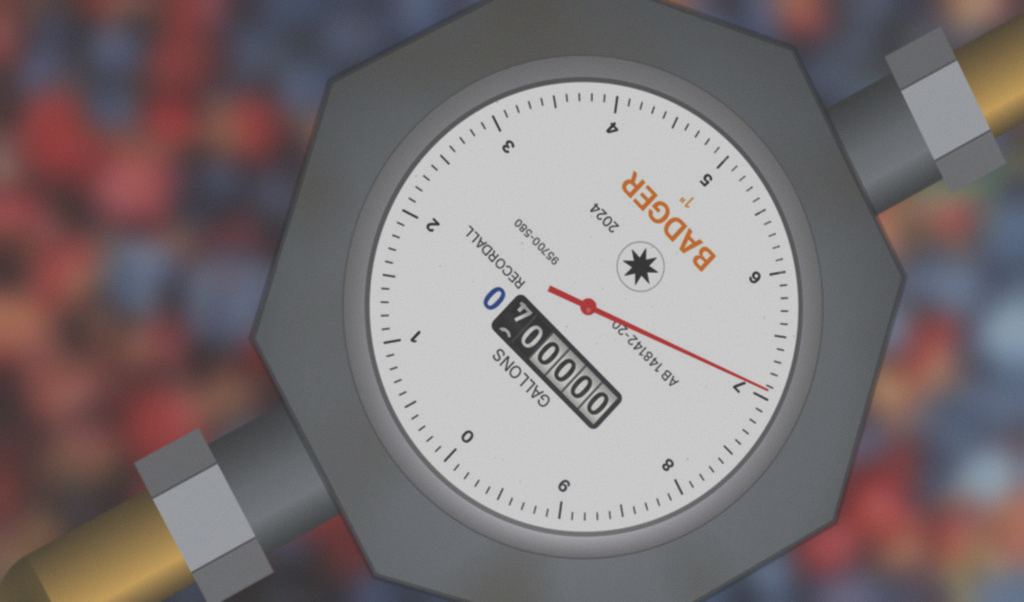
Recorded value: 36.9 gal
